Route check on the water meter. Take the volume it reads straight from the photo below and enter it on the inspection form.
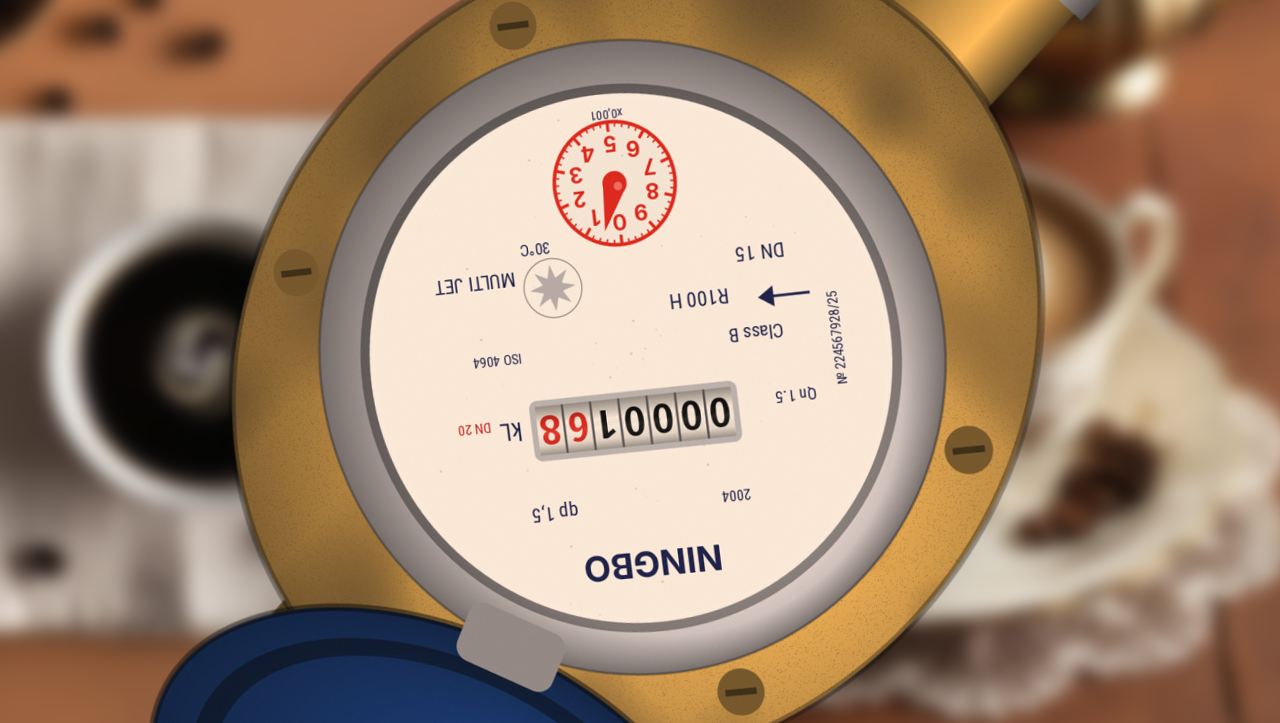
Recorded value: 1.680 kL
